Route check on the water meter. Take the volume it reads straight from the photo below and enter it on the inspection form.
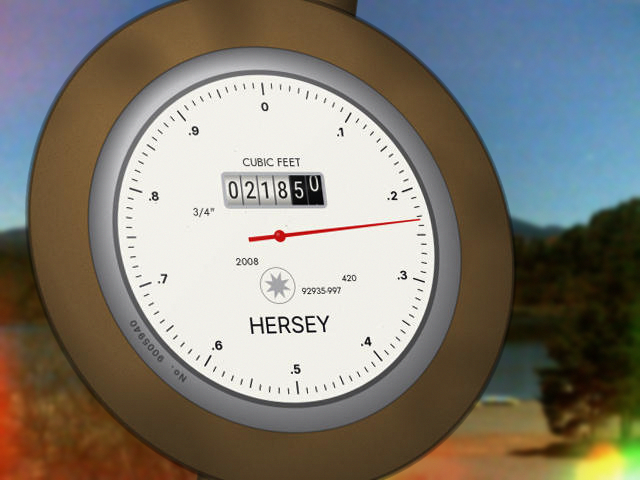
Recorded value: 21850.23 ft³
